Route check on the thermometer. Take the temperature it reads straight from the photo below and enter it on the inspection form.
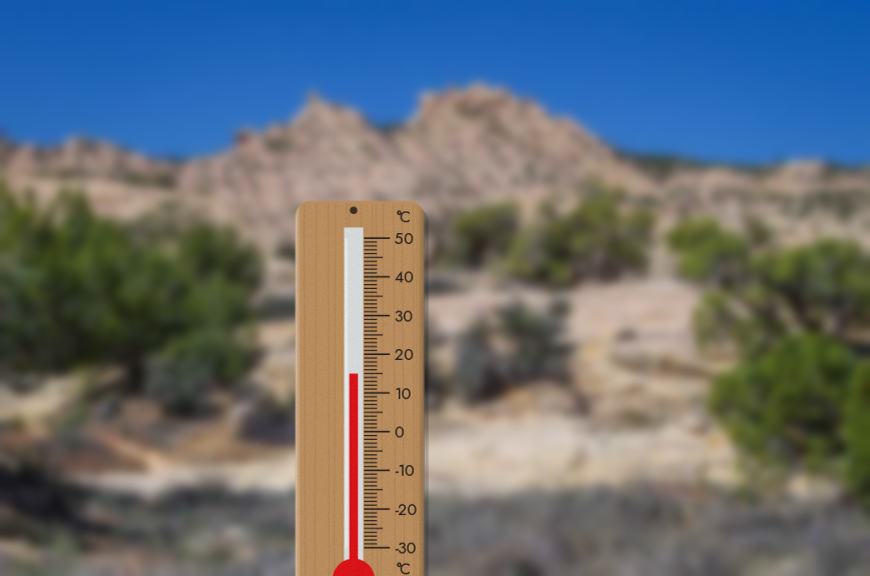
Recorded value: 15 °C
